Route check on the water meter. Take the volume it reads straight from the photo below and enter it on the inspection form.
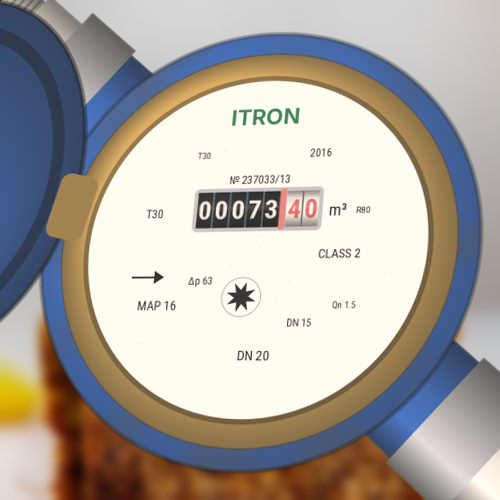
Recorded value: 73.40 m³
